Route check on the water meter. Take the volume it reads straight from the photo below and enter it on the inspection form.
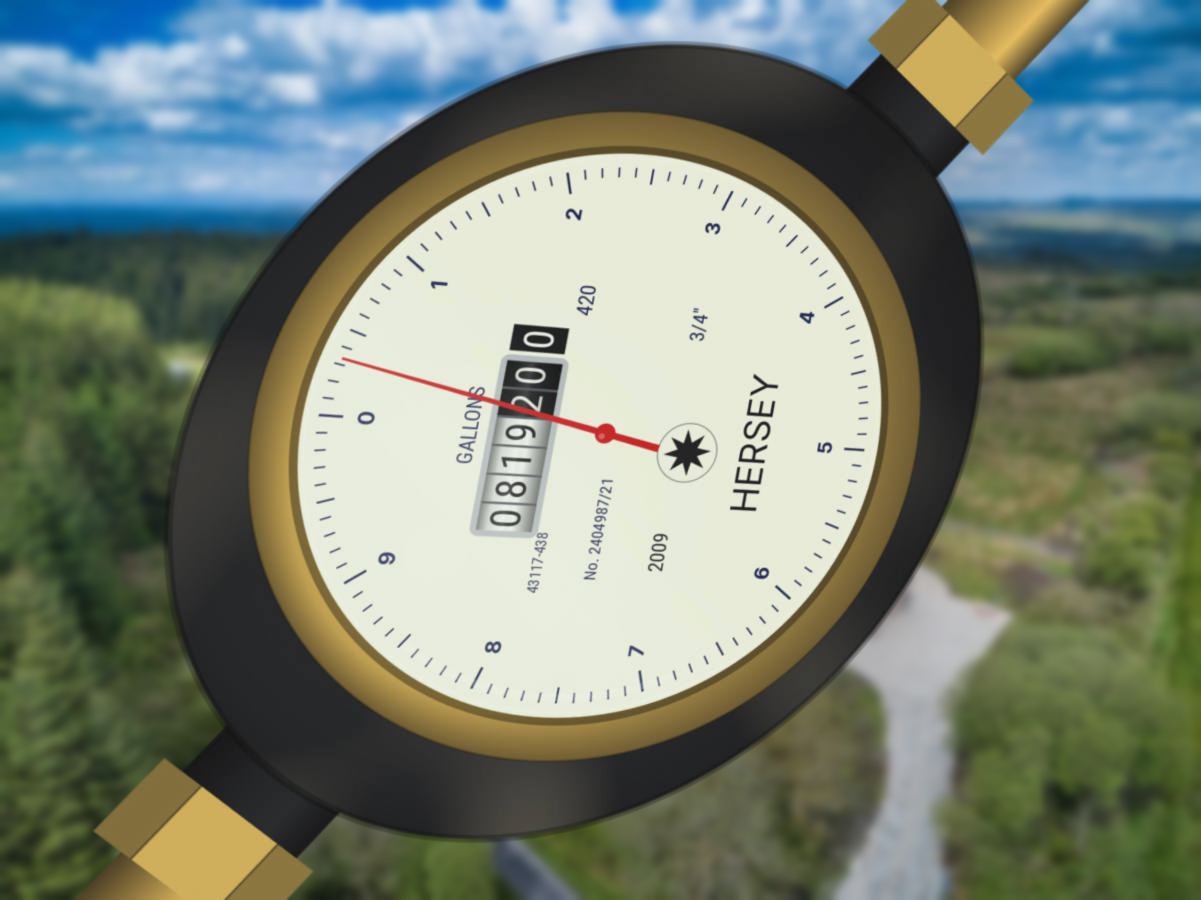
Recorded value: 819200.3 gal
